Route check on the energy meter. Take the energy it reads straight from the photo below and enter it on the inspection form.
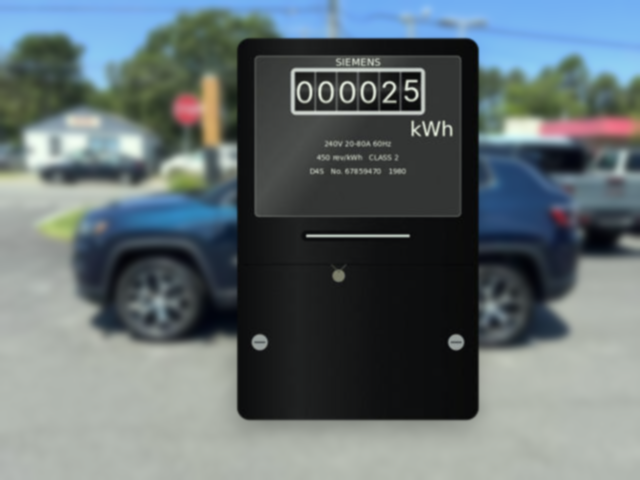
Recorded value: 25 kWh
